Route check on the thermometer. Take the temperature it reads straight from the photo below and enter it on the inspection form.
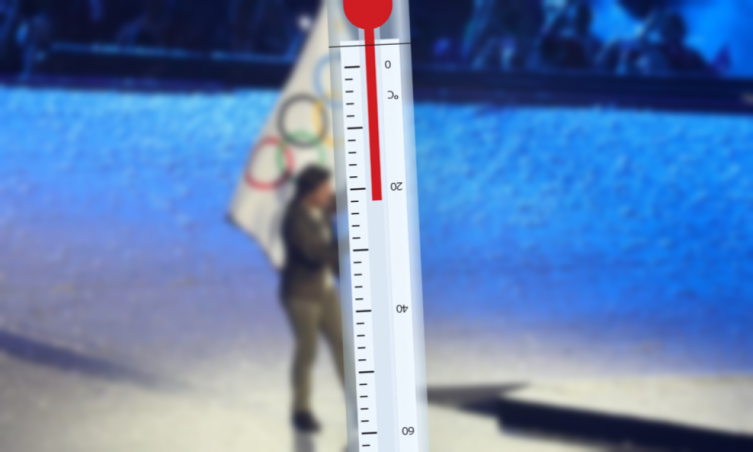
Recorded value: 22 °C
